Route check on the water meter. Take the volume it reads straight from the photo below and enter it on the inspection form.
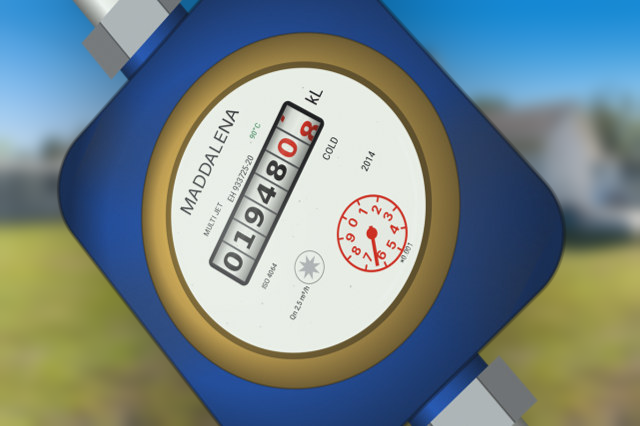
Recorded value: 1948.076 kL
